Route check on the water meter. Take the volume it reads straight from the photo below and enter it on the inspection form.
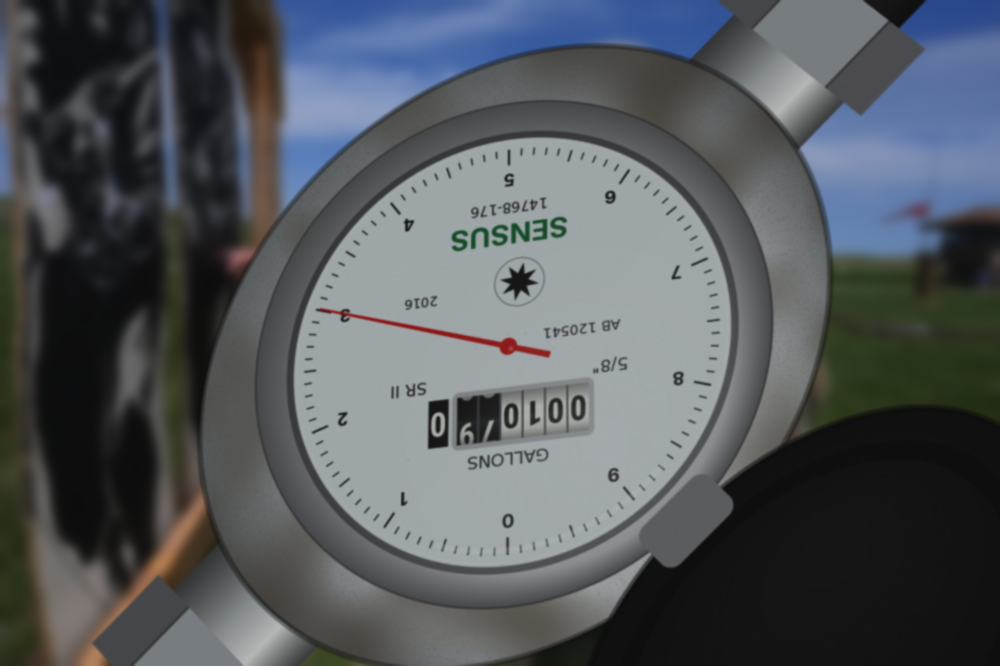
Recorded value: 10793.0 gal
